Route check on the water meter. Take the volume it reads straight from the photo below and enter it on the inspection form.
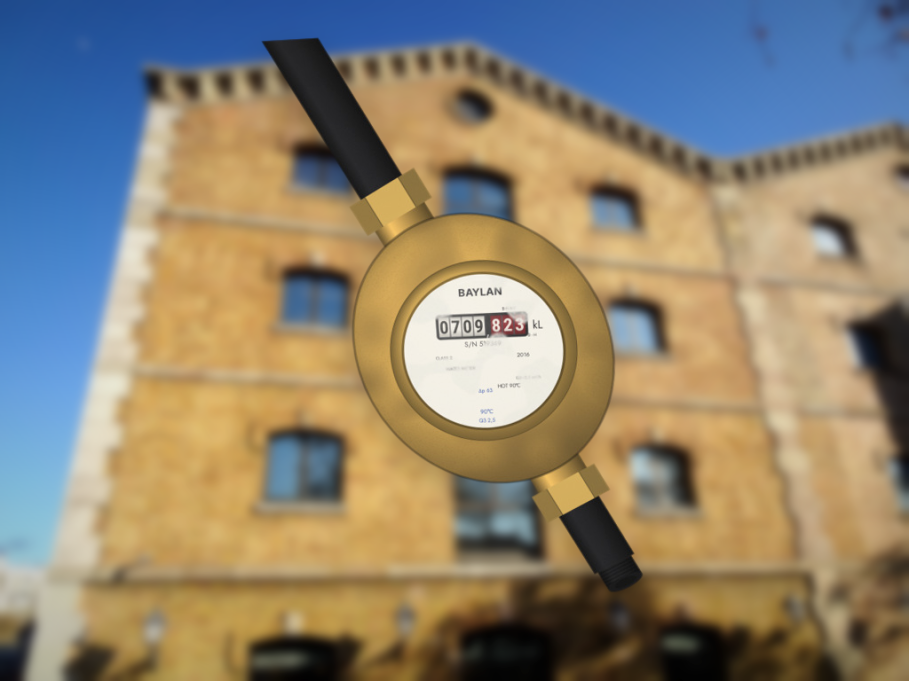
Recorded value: 709.823 kL
